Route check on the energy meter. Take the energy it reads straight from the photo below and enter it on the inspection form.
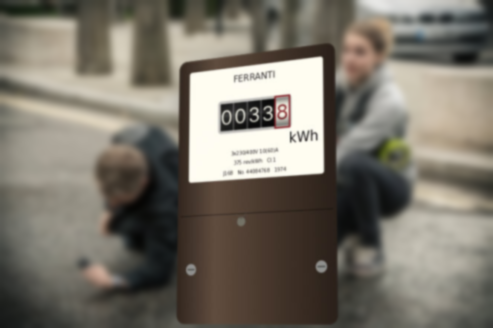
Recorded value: 33.8 kWh
